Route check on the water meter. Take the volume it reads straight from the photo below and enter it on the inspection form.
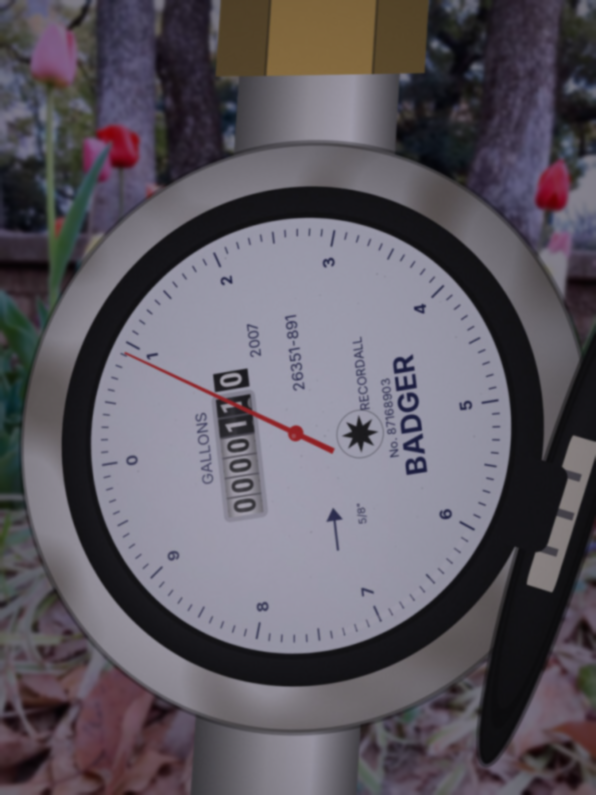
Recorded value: 110.9 gal
